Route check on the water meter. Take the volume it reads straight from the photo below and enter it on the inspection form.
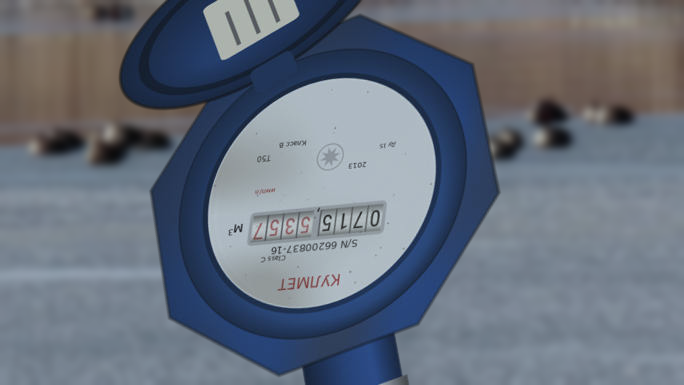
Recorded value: 715.5357 m³
